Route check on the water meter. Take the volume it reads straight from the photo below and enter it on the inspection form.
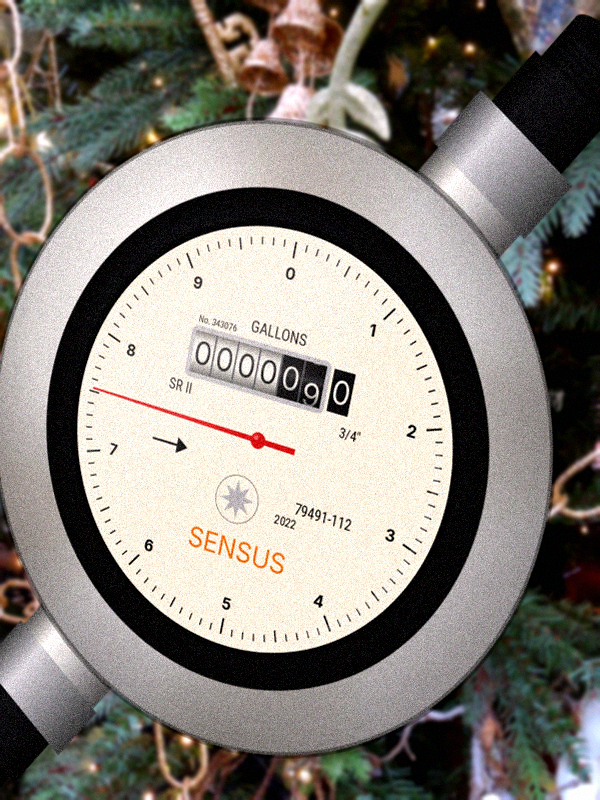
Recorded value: 87.5 gal
